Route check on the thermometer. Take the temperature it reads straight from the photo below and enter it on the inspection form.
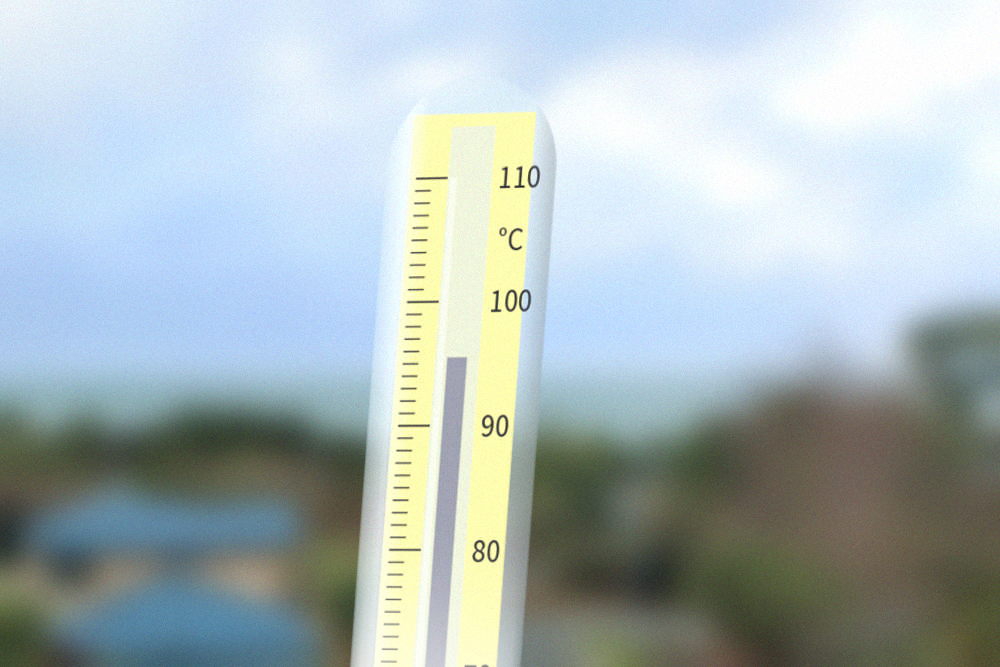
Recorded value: 95.5 °C
